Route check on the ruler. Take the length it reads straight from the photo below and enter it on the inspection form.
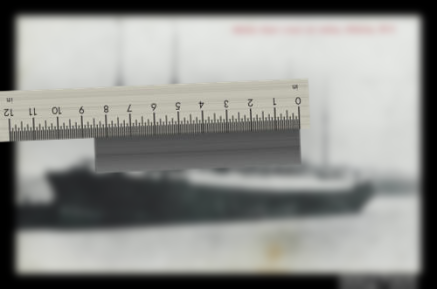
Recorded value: 8.5 in
